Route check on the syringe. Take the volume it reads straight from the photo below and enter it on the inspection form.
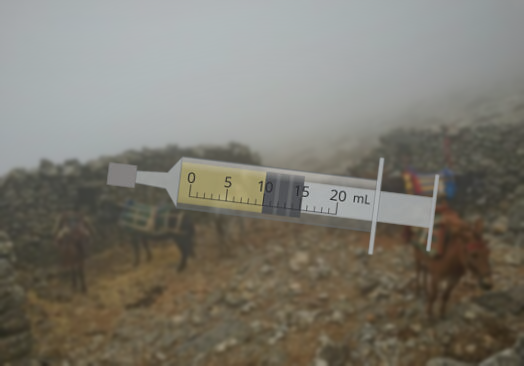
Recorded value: 10 mL
